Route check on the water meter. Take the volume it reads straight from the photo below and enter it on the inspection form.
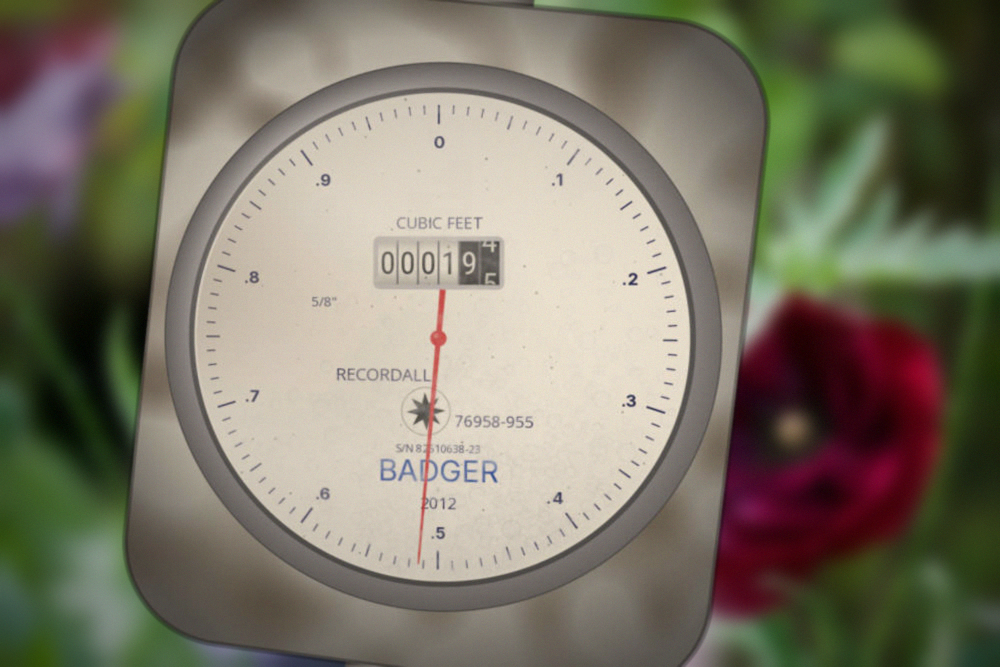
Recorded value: 194.51 ft³
